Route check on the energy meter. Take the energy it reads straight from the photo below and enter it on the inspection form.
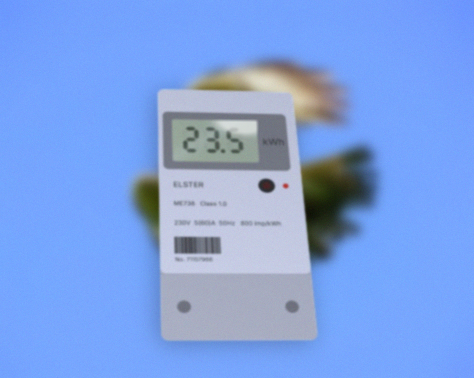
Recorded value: 23.5 kWh
